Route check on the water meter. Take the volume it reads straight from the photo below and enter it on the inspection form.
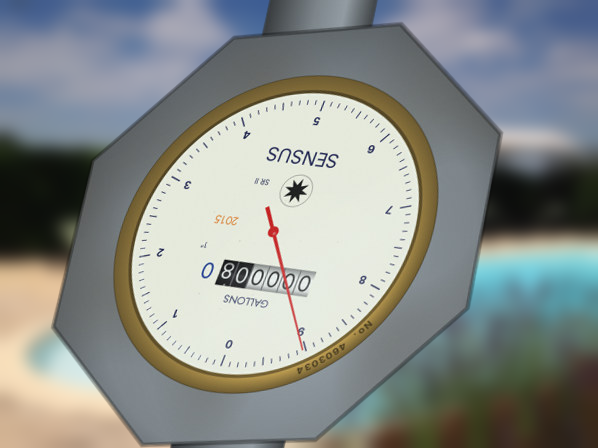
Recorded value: 79.0 gal
